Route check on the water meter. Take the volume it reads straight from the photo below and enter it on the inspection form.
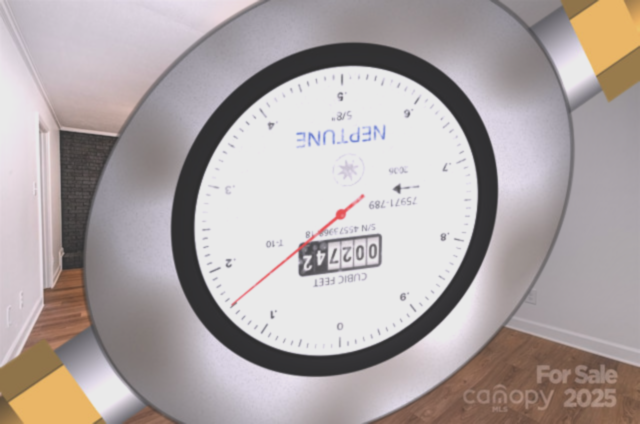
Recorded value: 2742.15 ft³
